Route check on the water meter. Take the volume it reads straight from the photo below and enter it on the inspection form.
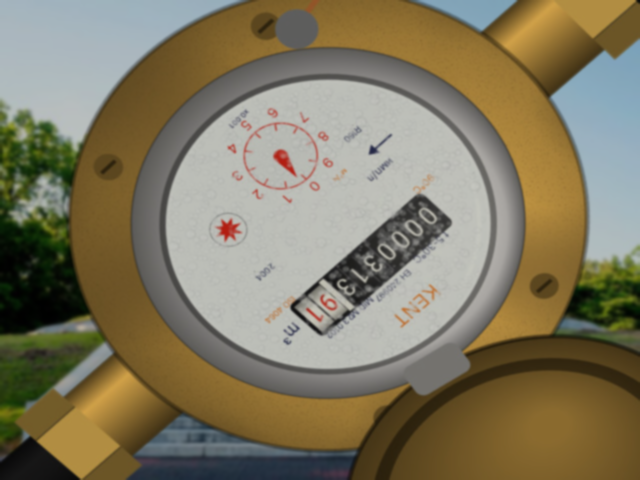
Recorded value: 313.910 m³
